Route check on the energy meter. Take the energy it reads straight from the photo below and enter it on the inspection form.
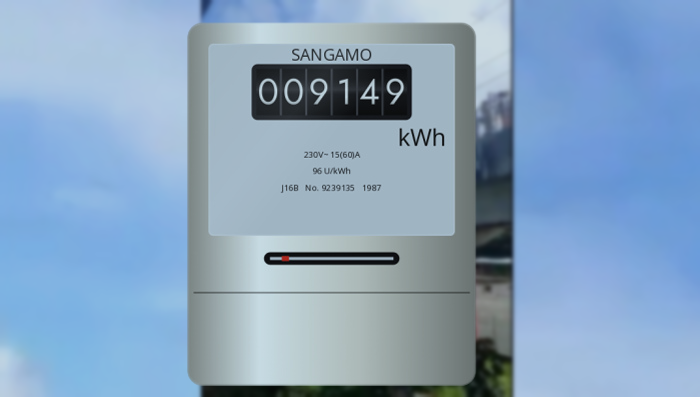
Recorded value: 9149 kWh
